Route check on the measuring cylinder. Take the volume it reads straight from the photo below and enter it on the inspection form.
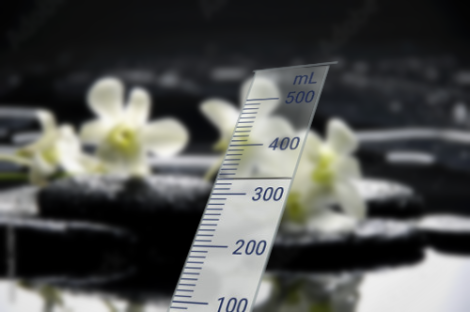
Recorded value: 330 mL
